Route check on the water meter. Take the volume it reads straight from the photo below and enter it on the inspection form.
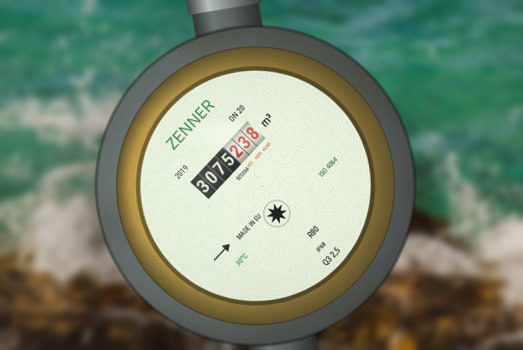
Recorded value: 3075.238 m³
